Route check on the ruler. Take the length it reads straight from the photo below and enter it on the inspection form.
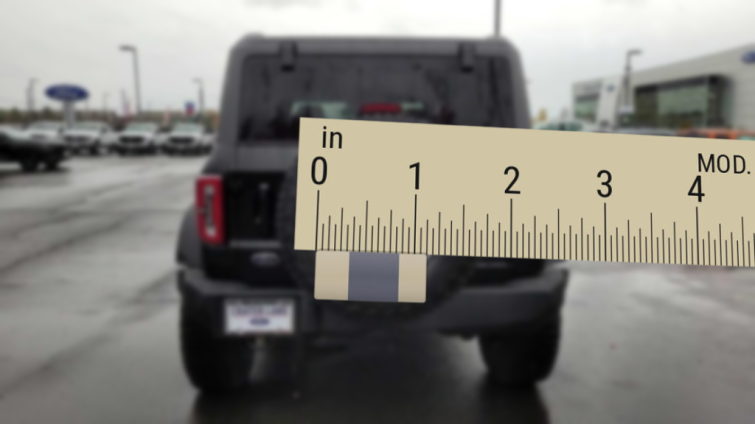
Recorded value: 1.125 in
